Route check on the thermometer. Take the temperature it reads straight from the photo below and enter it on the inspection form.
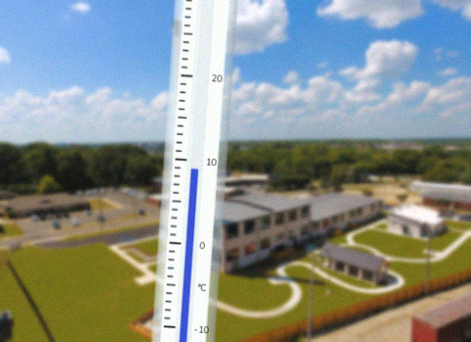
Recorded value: 9 °C
